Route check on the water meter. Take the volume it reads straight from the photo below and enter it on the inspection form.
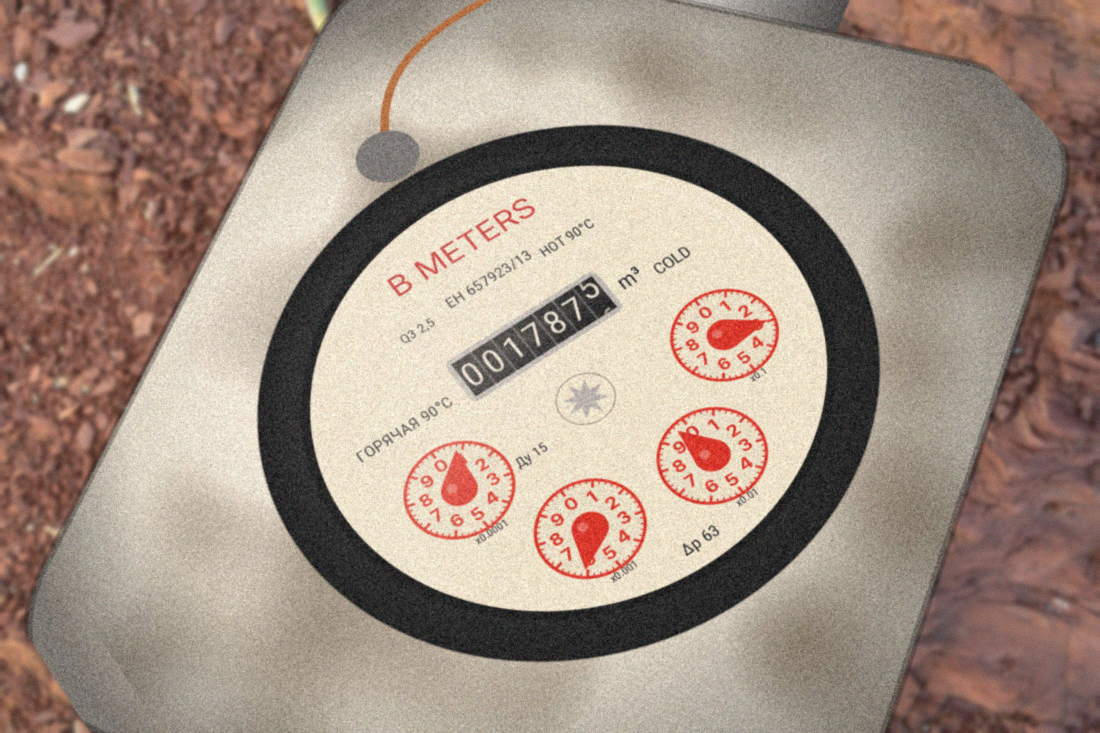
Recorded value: 17875.2960 m³
